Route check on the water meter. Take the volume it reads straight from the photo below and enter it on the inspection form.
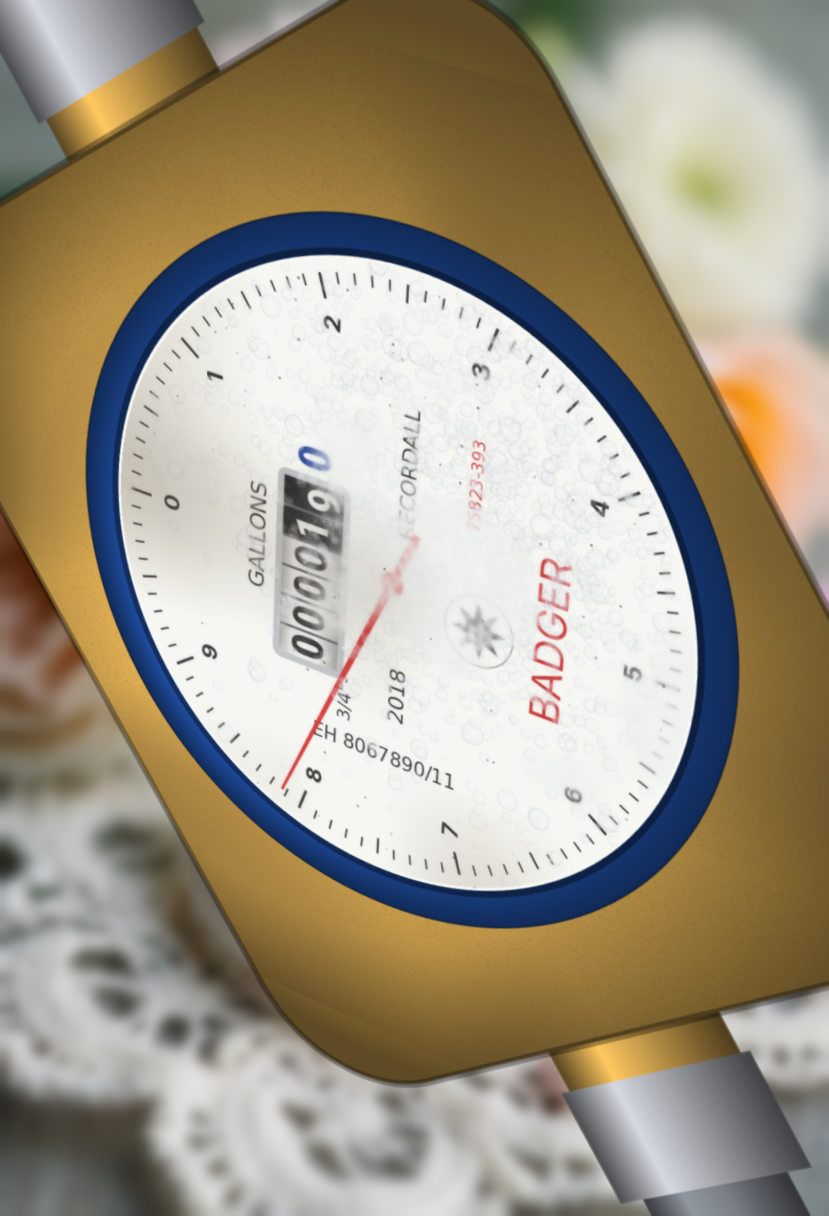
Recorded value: 188.1 gal
